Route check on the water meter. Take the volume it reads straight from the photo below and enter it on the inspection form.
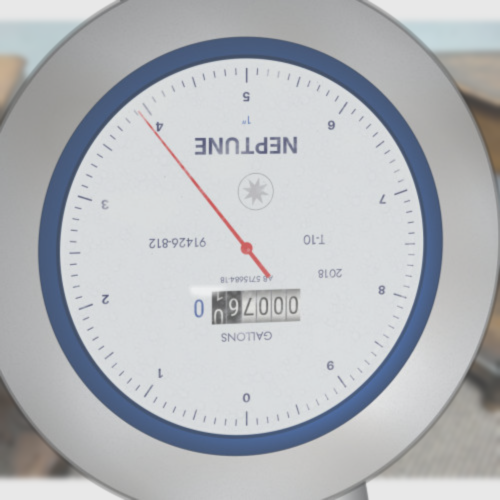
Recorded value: 7603.9 gal
